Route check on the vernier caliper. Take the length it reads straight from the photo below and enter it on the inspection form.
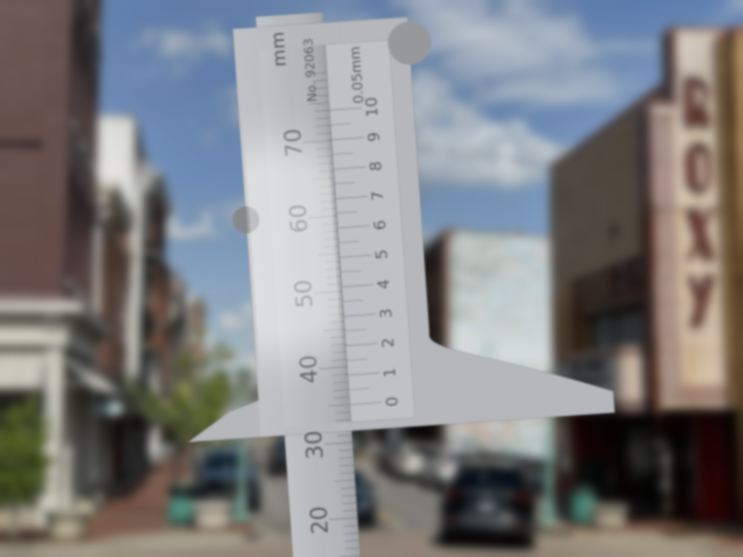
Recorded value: 35.0 mm
